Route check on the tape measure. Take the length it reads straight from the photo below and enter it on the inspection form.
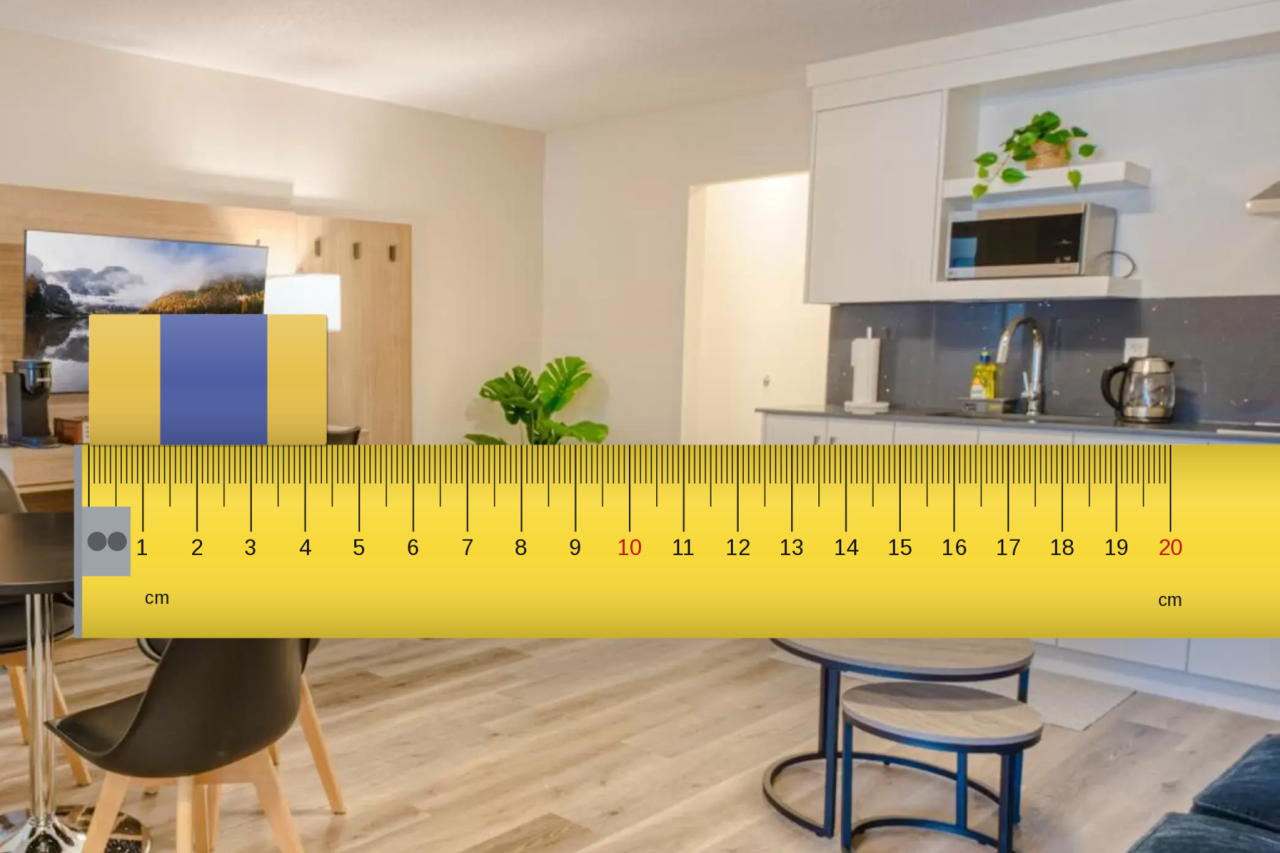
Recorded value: 4.4 cm
